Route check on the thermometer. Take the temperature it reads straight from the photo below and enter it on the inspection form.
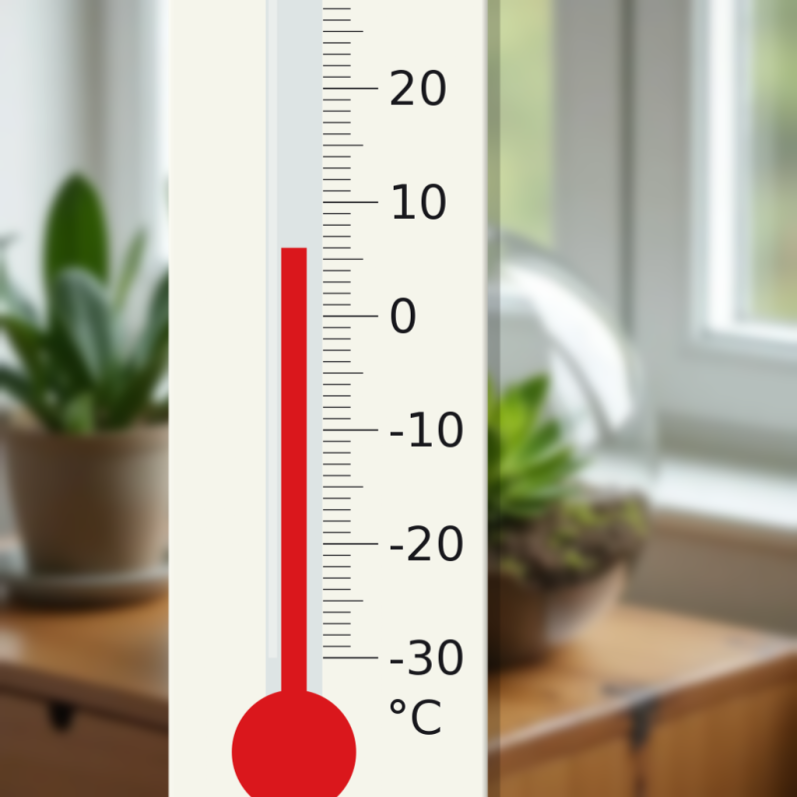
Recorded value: 6 °C
